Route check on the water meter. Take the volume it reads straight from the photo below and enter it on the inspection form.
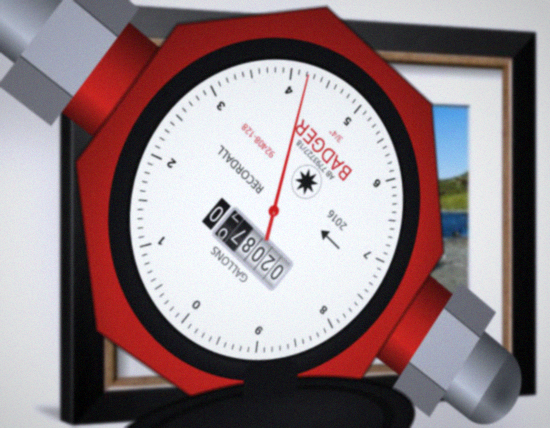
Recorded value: 208764.2 gal
